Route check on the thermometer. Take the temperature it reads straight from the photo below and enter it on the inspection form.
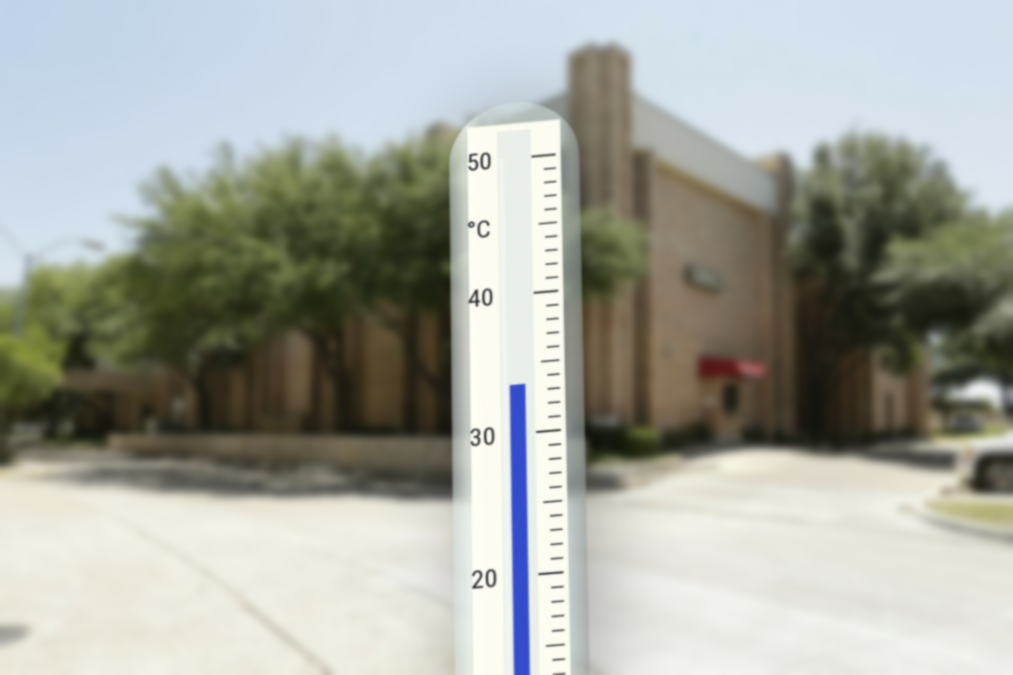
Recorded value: 33.5 °C
